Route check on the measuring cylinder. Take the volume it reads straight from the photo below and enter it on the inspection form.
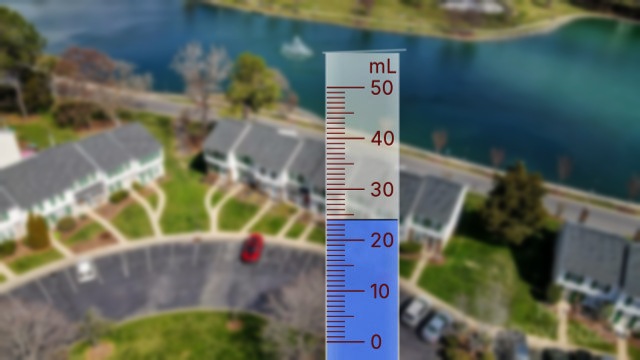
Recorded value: 24 mL
